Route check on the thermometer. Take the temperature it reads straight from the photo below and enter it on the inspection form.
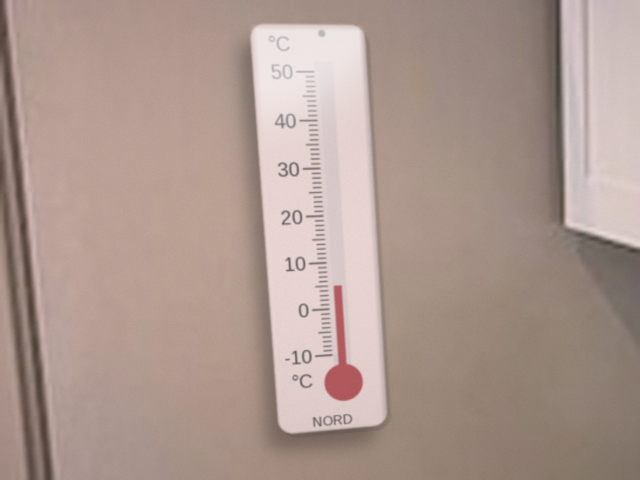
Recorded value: 5 °C
